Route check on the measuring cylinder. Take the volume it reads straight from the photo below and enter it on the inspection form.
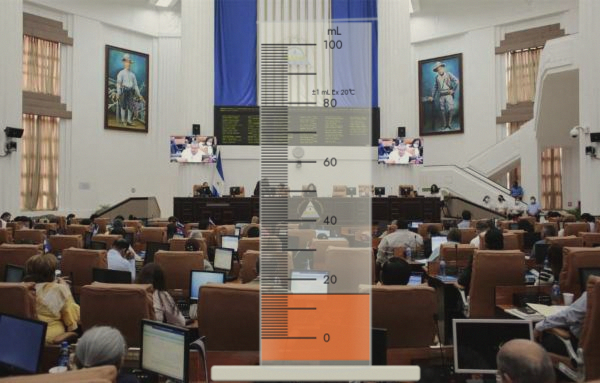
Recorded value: 15 mL
